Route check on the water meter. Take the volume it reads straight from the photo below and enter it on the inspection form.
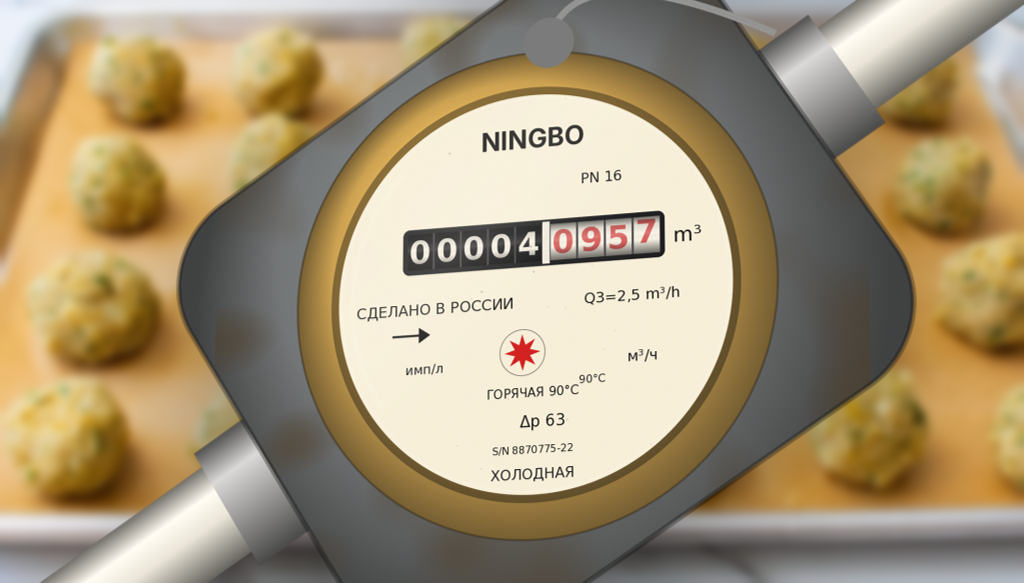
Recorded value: 4.0957 m³
